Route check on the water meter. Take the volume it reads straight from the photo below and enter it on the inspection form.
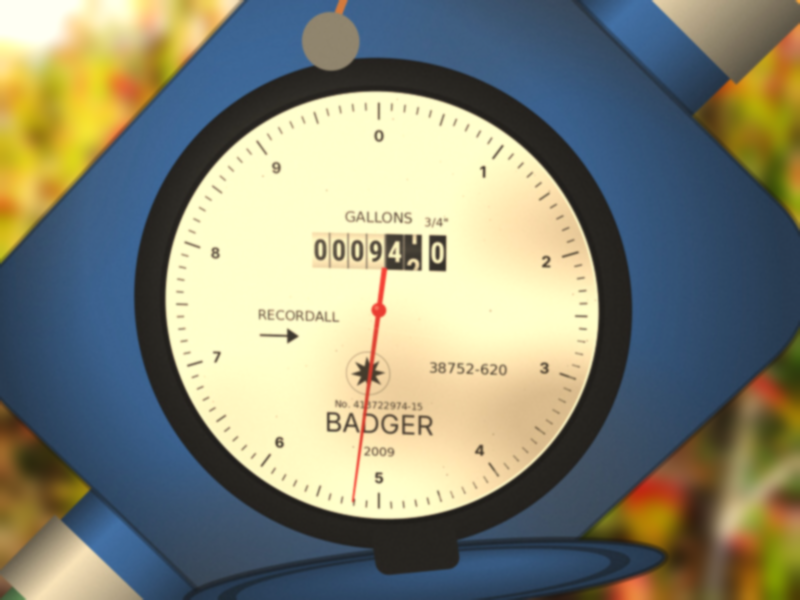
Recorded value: 9415.2 gal
